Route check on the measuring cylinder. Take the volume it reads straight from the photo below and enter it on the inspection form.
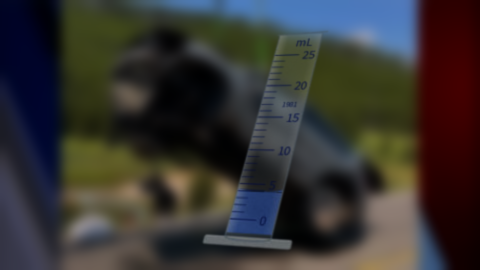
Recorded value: 4 mL
